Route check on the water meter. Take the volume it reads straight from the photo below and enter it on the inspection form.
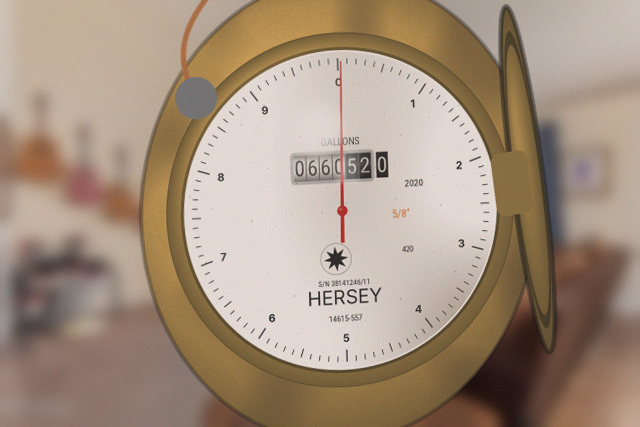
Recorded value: 660520.0 gal
